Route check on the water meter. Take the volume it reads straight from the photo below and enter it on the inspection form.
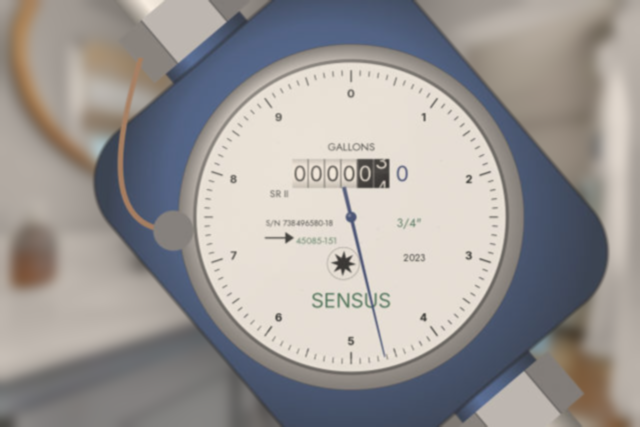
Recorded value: 34.6 gal
